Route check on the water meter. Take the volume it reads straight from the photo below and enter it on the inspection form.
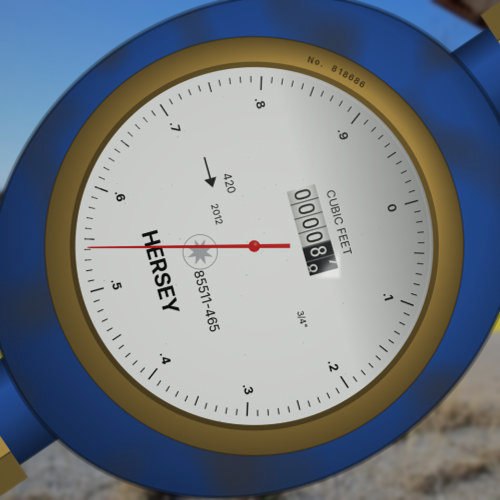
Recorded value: 87.54 ft³
